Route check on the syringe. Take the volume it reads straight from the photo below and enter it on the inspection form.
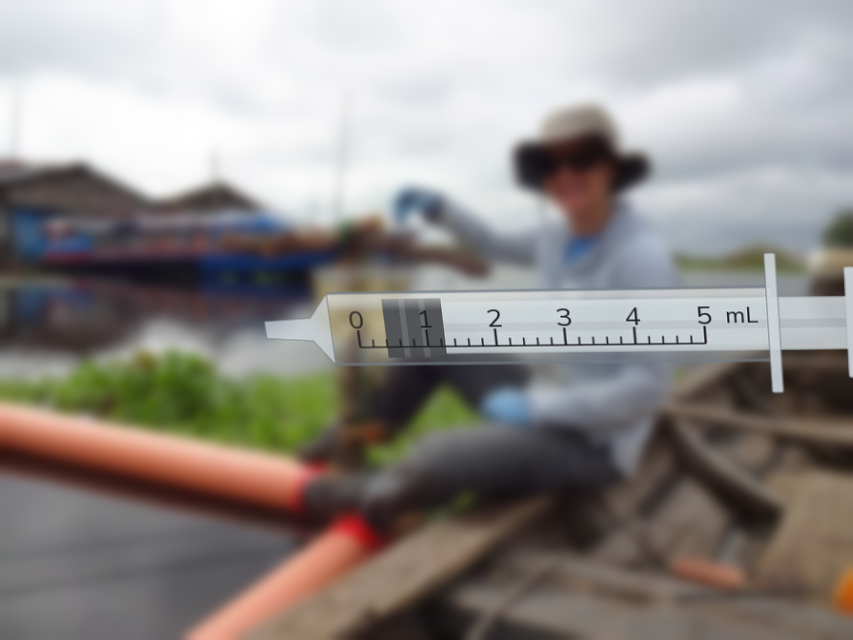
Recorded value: 0.4 mL
